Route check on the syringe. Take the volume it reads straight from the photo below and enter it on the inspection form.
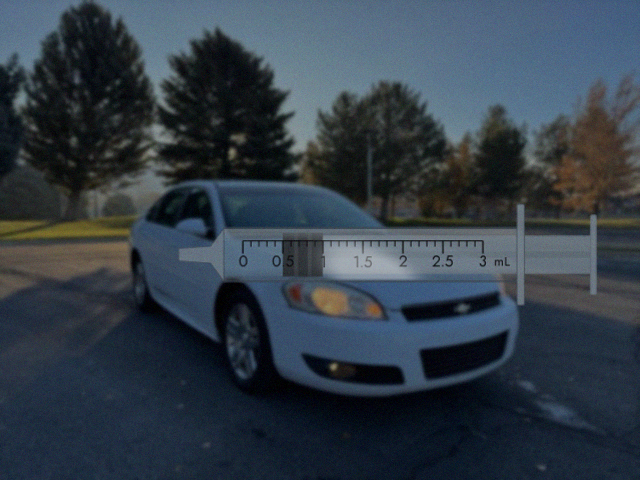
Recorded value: 0.5 mL
